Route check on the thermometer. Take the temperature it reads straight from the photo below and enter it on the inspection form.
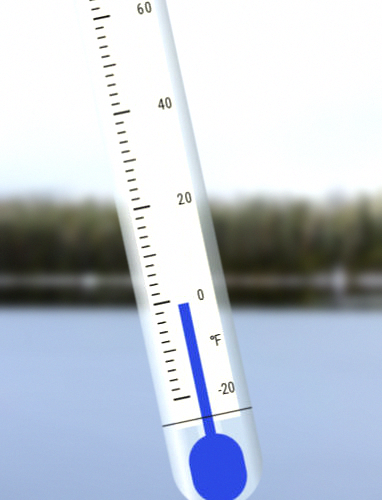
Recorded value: -1 °F
